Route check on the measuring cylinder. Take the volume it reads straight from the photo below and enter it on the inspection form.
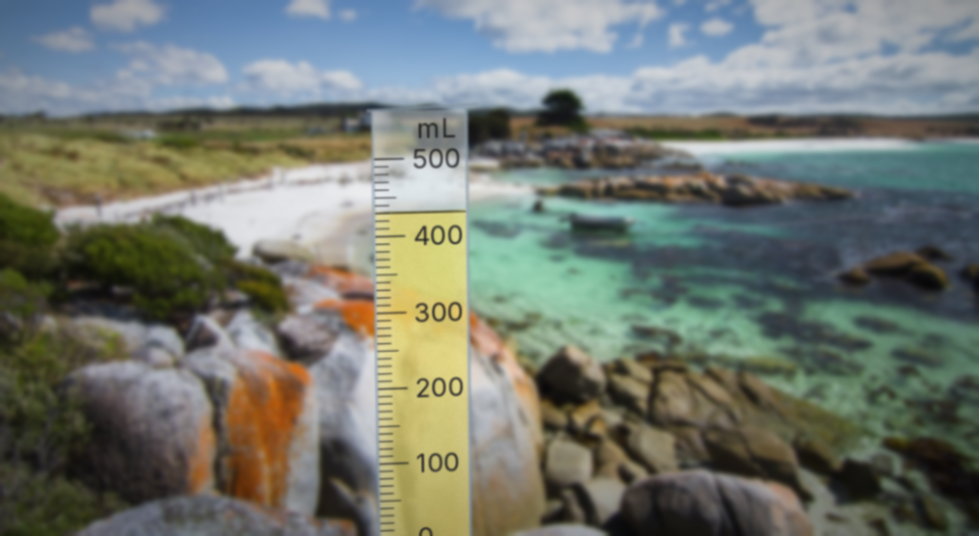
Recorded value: 430 mL
